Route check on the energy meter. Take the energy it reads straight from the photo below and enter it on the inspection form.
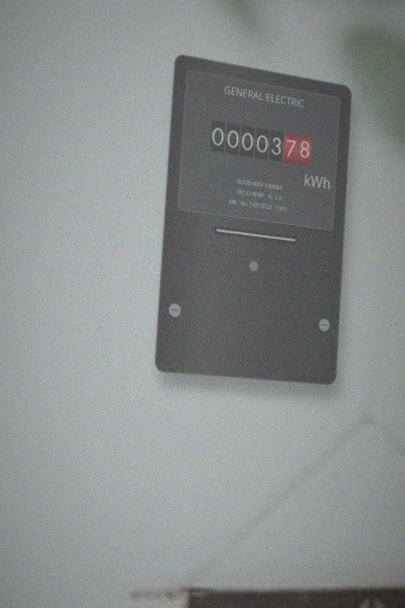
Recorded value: 3.78 kWh
